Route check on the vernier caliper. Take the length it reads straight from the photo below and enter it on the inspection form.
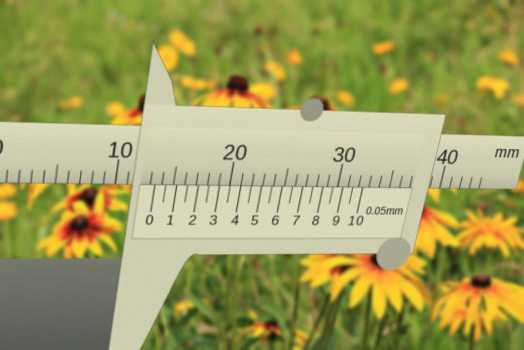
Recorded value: 13.4 mm
